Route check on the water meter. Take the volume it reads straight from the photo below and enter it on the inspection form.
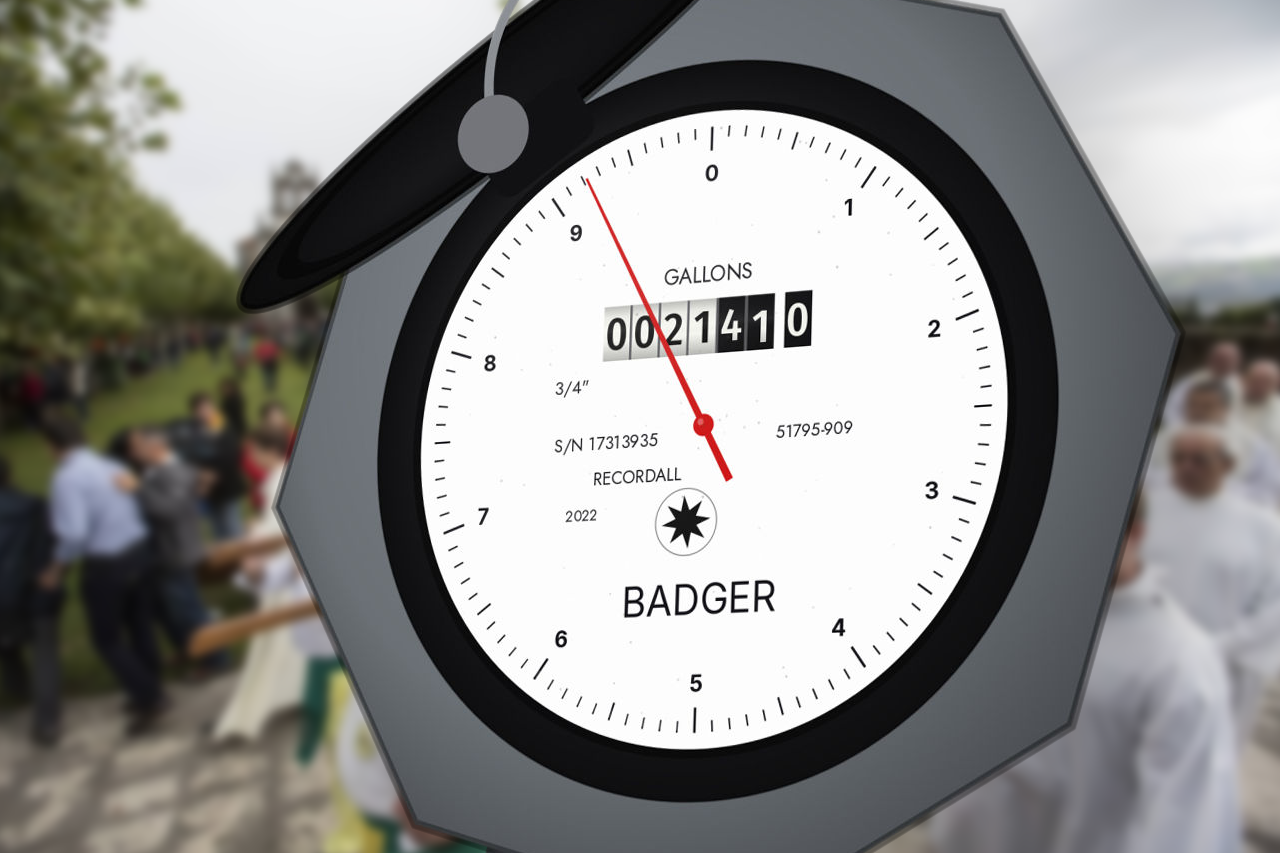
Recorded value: 21409.2 gal
